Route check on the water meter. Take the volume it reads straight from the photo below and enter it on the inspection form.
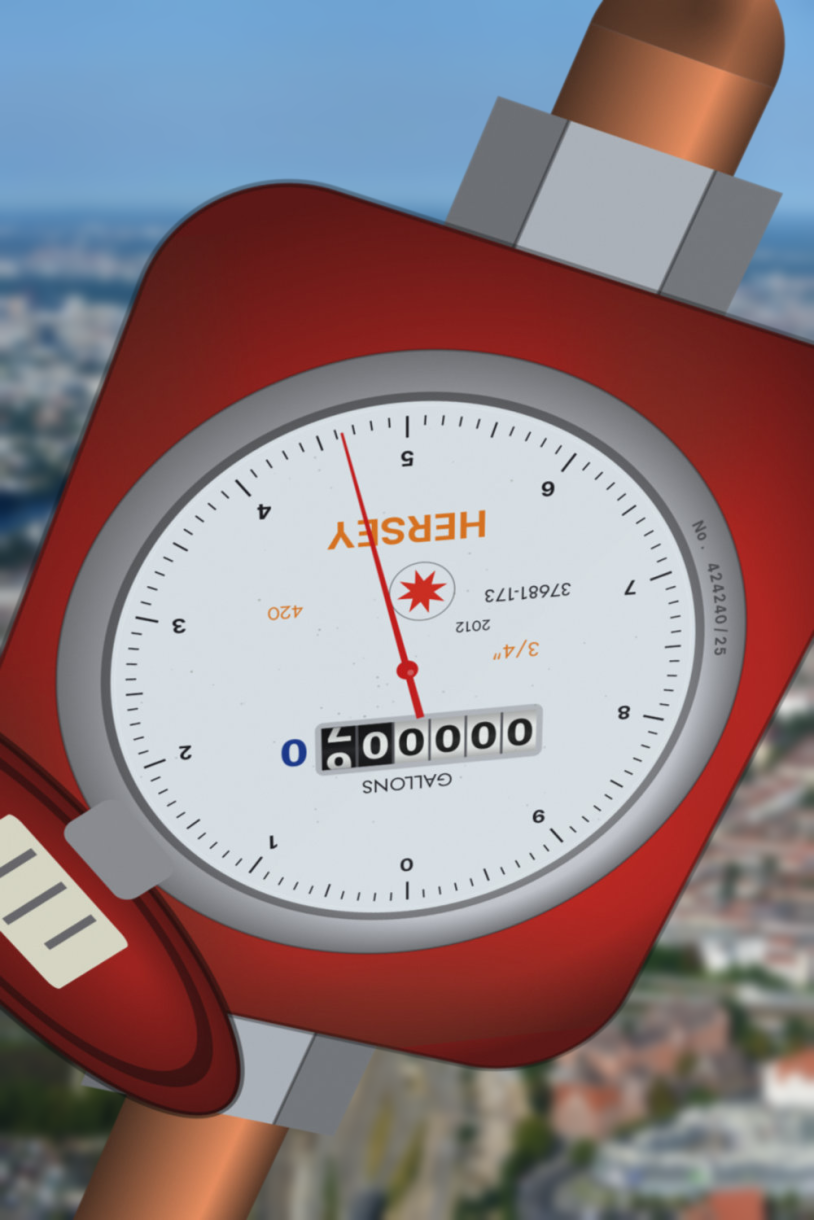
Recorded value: 64.6 gal
